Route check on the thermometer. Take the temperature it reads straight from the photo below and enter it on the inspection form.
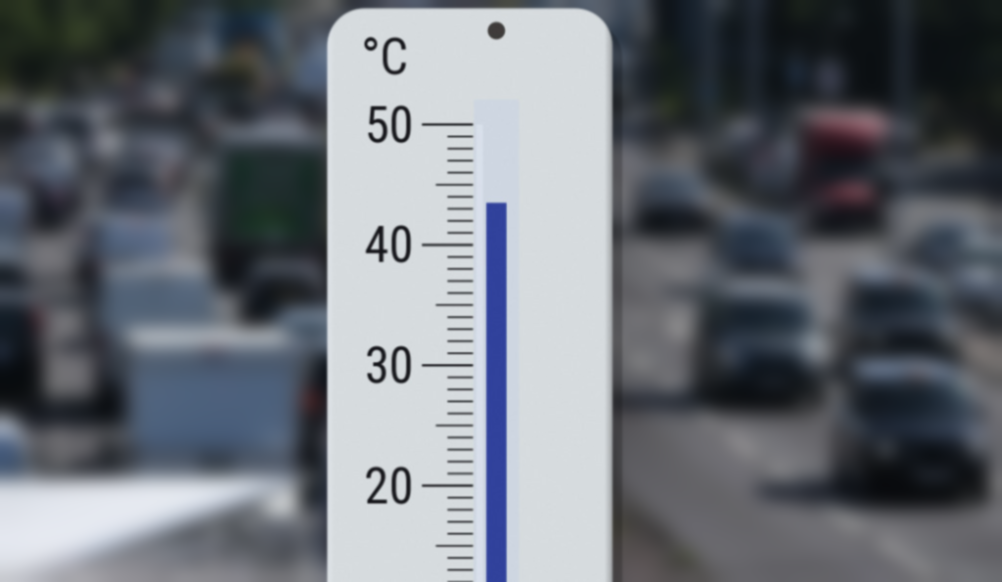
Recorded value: 43.5 °C
